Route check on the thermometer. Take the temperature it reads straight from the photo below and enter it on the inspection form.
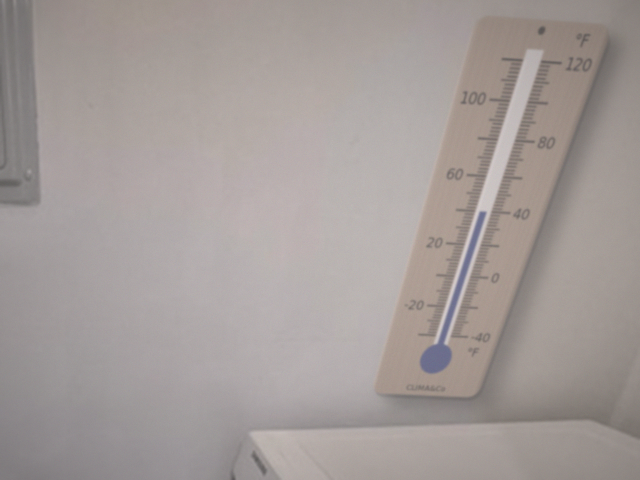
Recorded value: 40 °F
